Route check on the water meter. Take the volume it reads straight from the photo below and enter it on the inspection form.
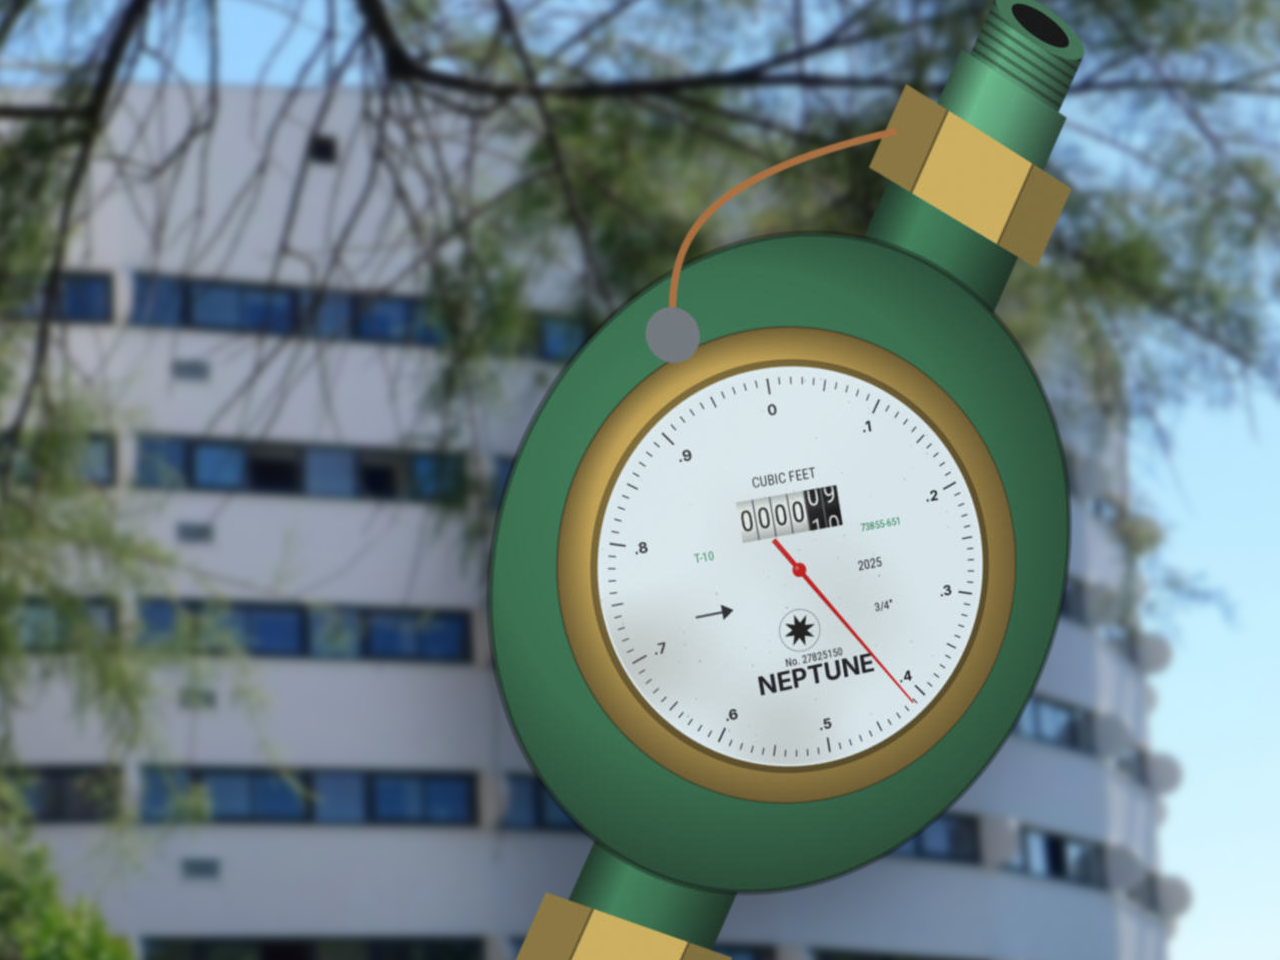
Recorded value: 9.41 ft³
